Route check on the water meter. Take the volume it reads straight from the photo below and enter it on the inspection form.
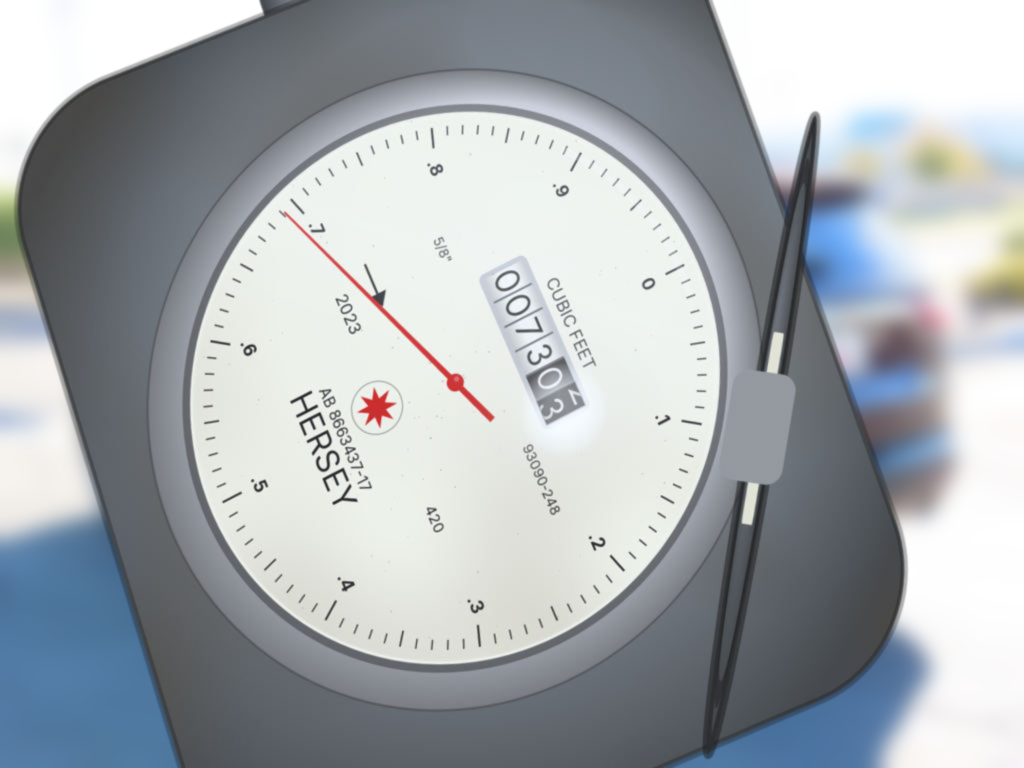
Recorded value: 7302.69 ft³
